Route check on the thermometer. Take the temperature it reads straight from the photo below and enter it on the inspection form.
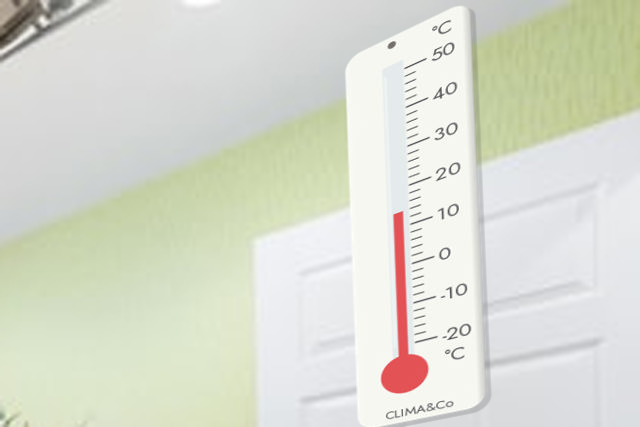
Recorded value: 14 °C
